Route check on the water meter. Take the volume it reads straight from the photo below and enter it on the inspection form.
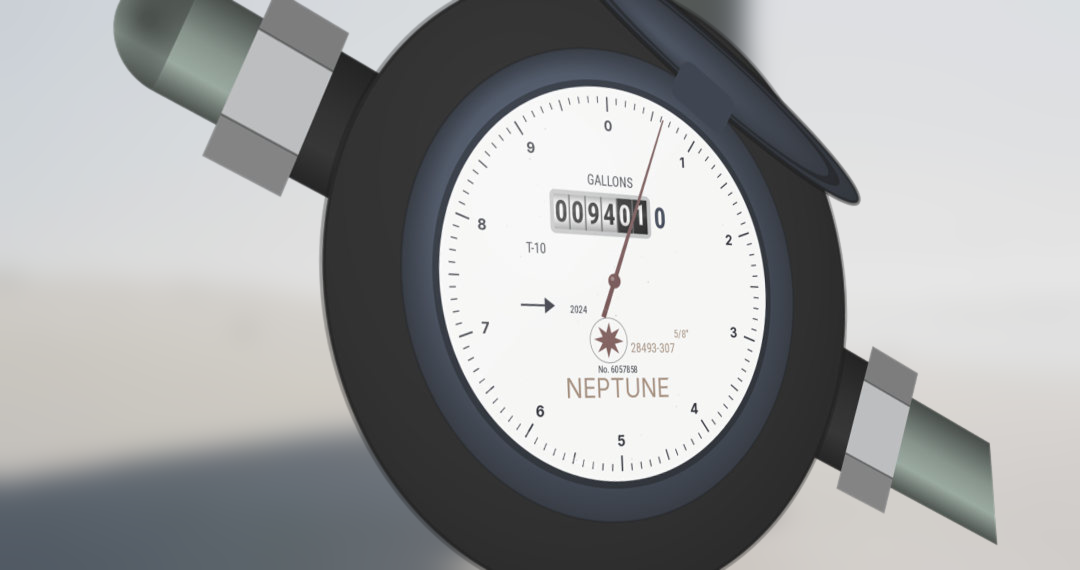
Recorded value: 94010.6 gal
